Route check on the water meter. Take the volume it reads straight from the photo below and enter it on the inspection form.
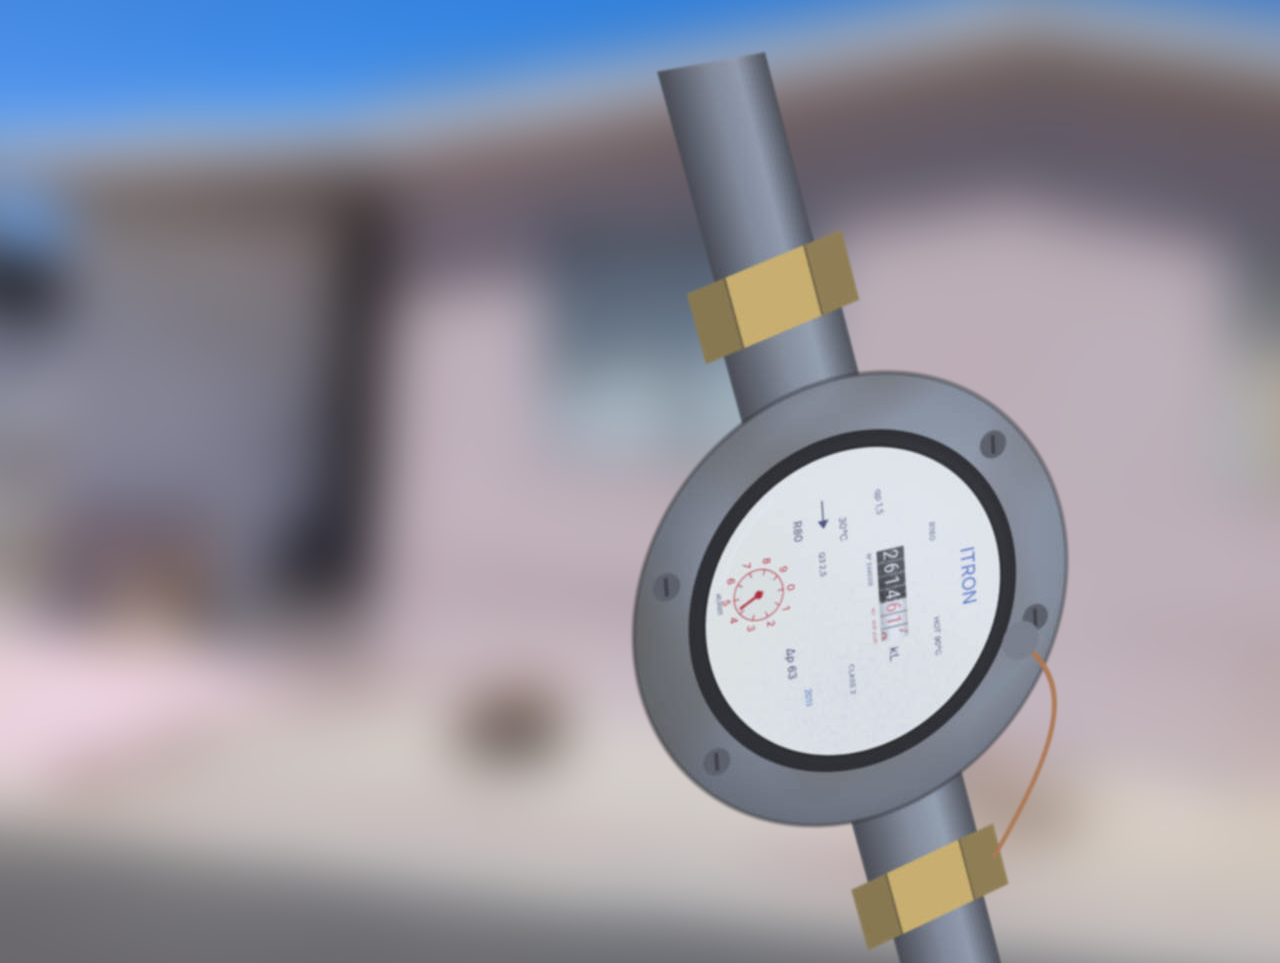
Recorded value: 2614.6174 kL
